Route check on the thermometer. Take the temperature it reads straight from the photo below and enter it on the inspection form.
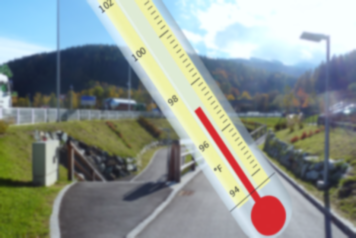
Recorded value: 97.2 °F
